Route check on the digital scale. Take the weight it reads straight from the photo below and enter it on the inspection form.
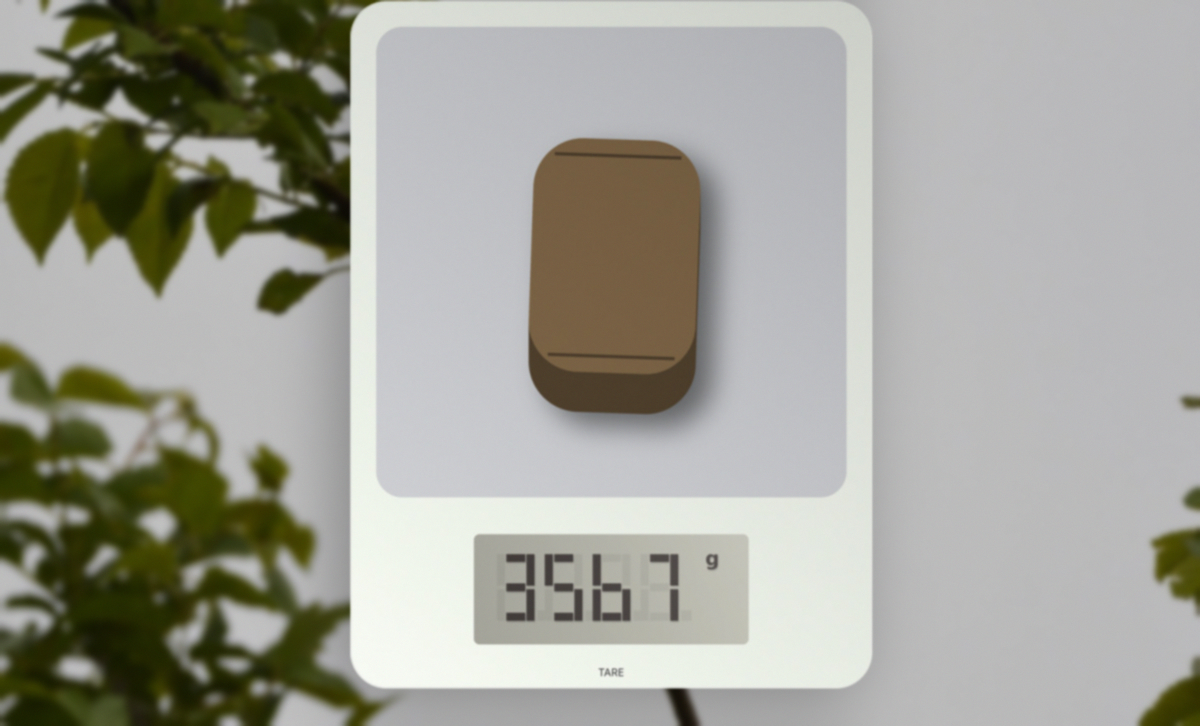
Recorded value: 3567 g
